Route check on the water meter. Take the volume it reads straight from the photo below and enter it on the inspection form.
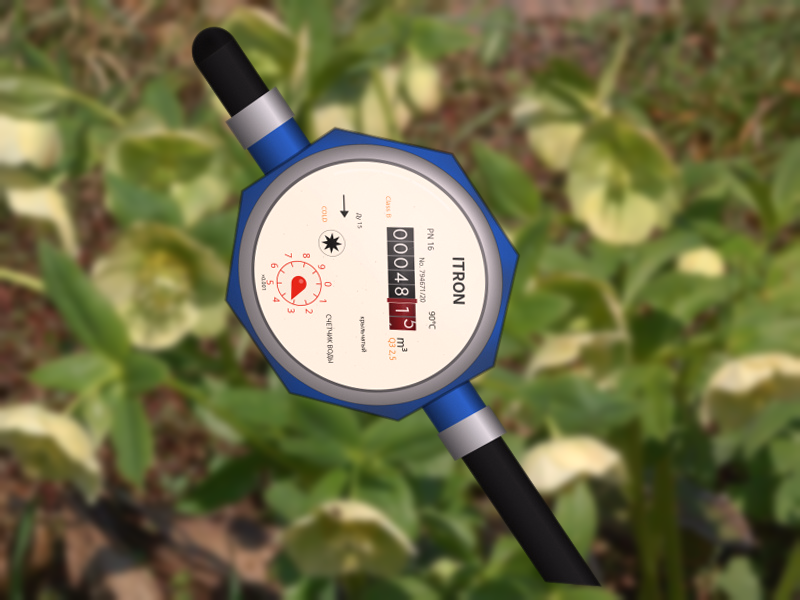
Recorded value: 48.153 m³
